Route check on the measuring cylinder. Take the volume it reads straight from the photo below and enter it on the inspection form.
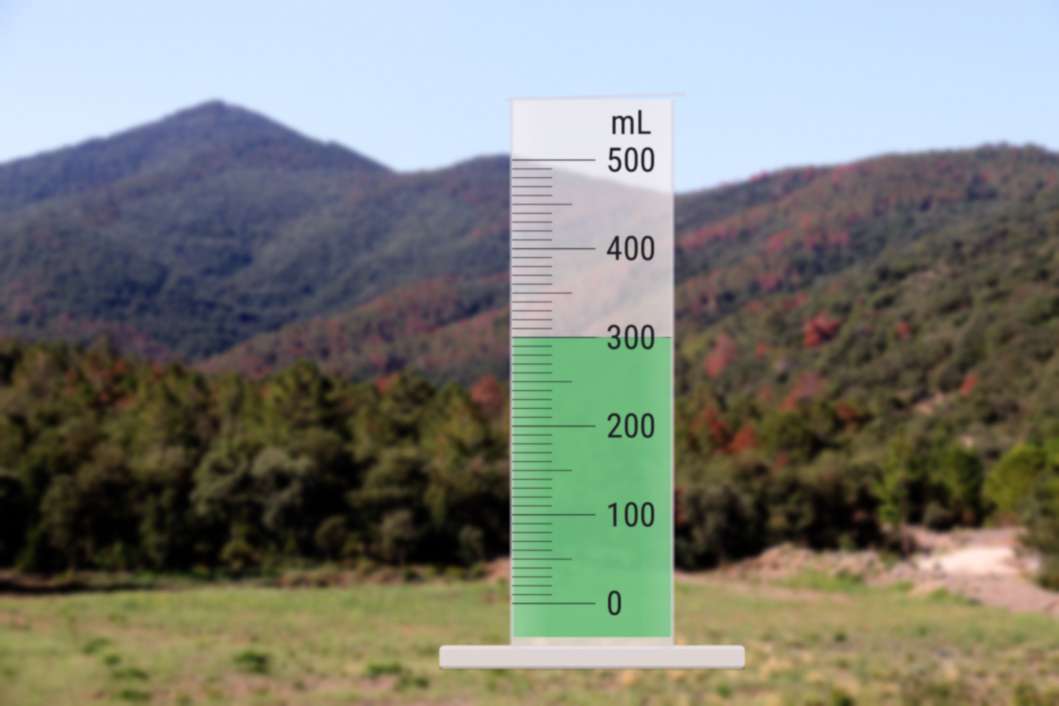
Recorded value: 300 mL
